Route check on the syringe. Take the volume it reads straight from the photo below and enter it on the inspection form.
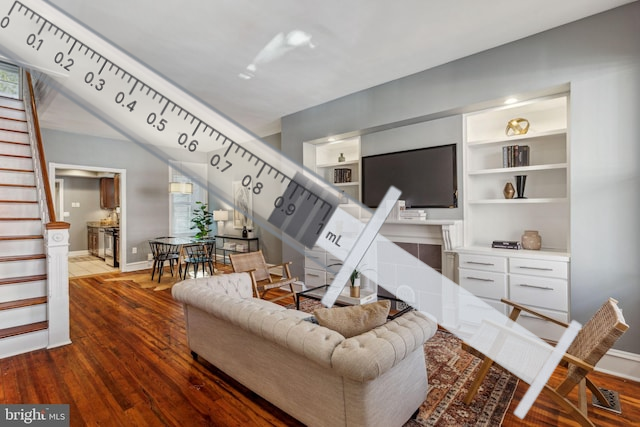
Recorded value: 0.88 mL
